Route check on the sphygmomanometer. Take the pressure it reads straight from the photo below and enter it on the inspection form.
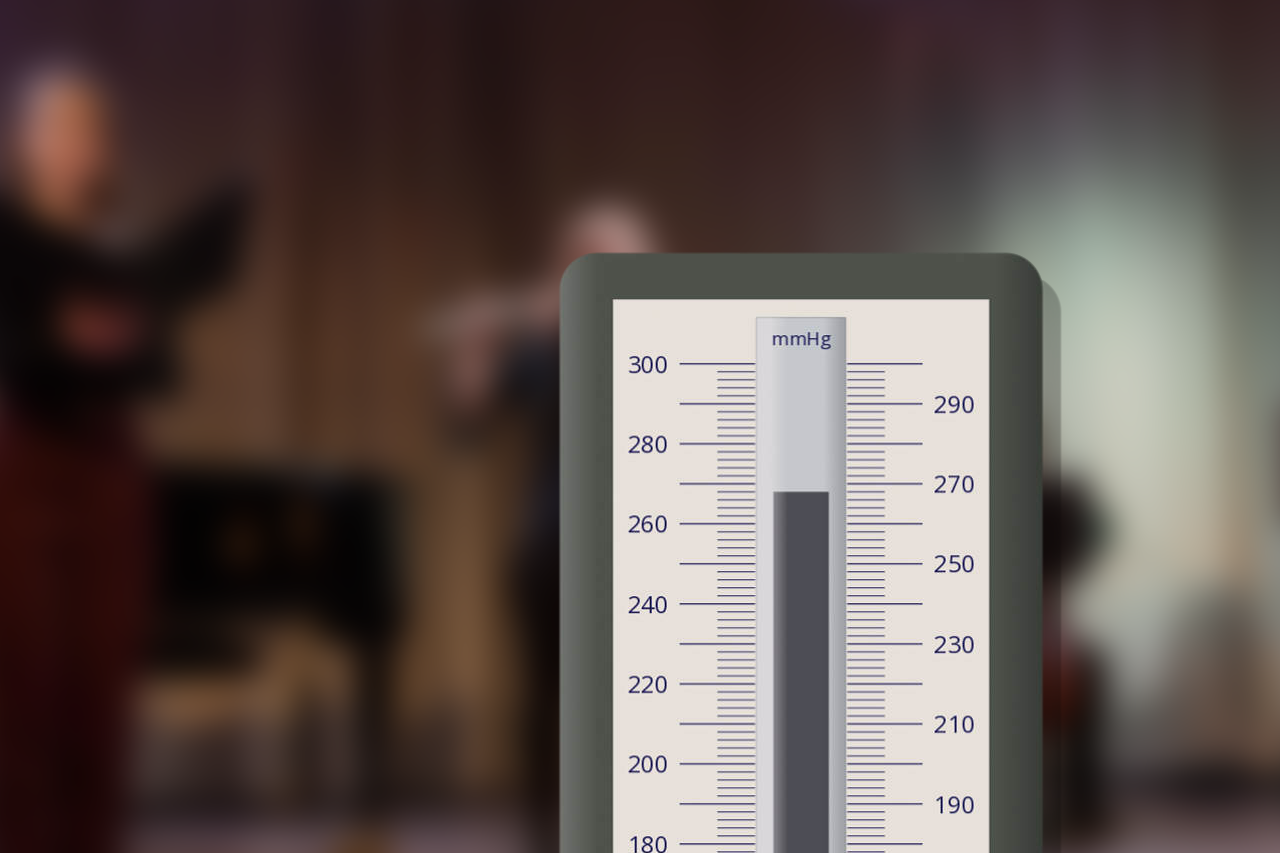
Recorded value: 268 mmHg
